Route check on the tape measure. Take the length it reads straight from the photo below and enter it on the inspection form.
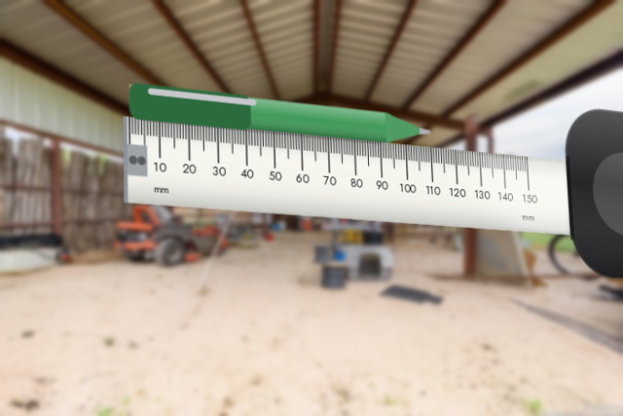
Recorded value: 110 mm
